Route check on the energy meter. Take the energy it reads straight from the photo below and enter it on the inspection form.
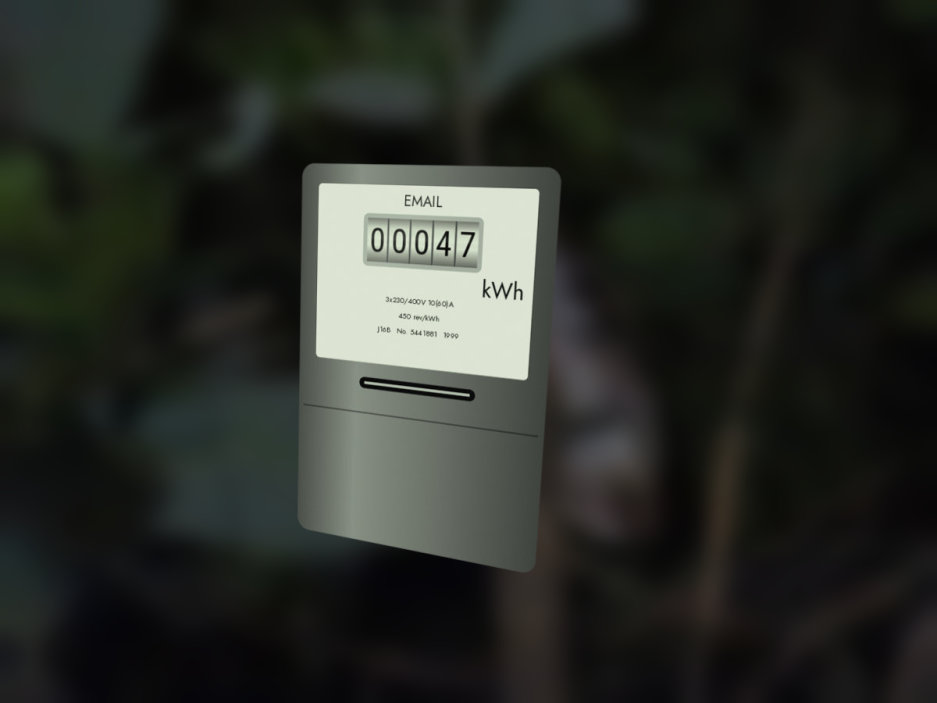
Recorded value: 47 kWh
